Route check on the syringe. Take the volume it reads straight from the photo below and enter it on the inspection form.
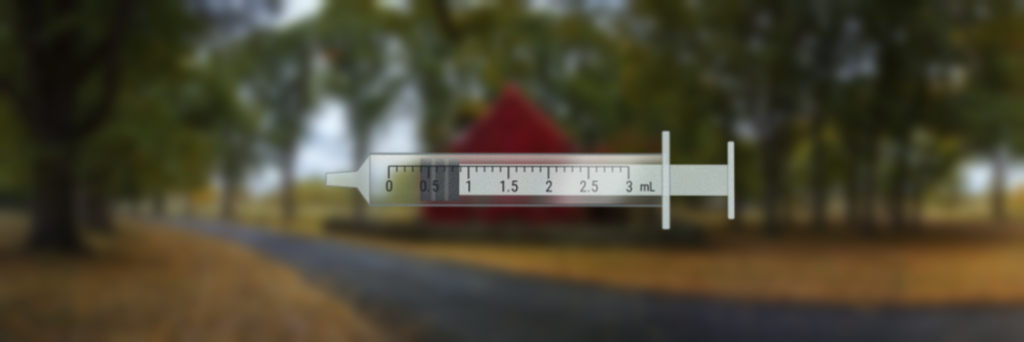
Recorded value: 0.4 mL
